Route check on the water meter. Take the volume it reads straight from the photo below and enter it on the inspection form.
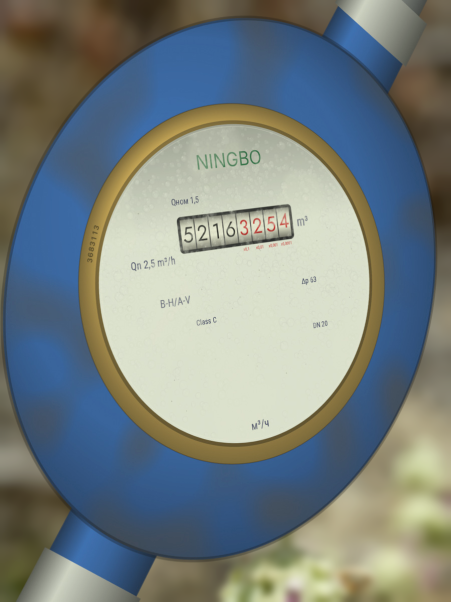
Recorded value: 5216.3254 m³
